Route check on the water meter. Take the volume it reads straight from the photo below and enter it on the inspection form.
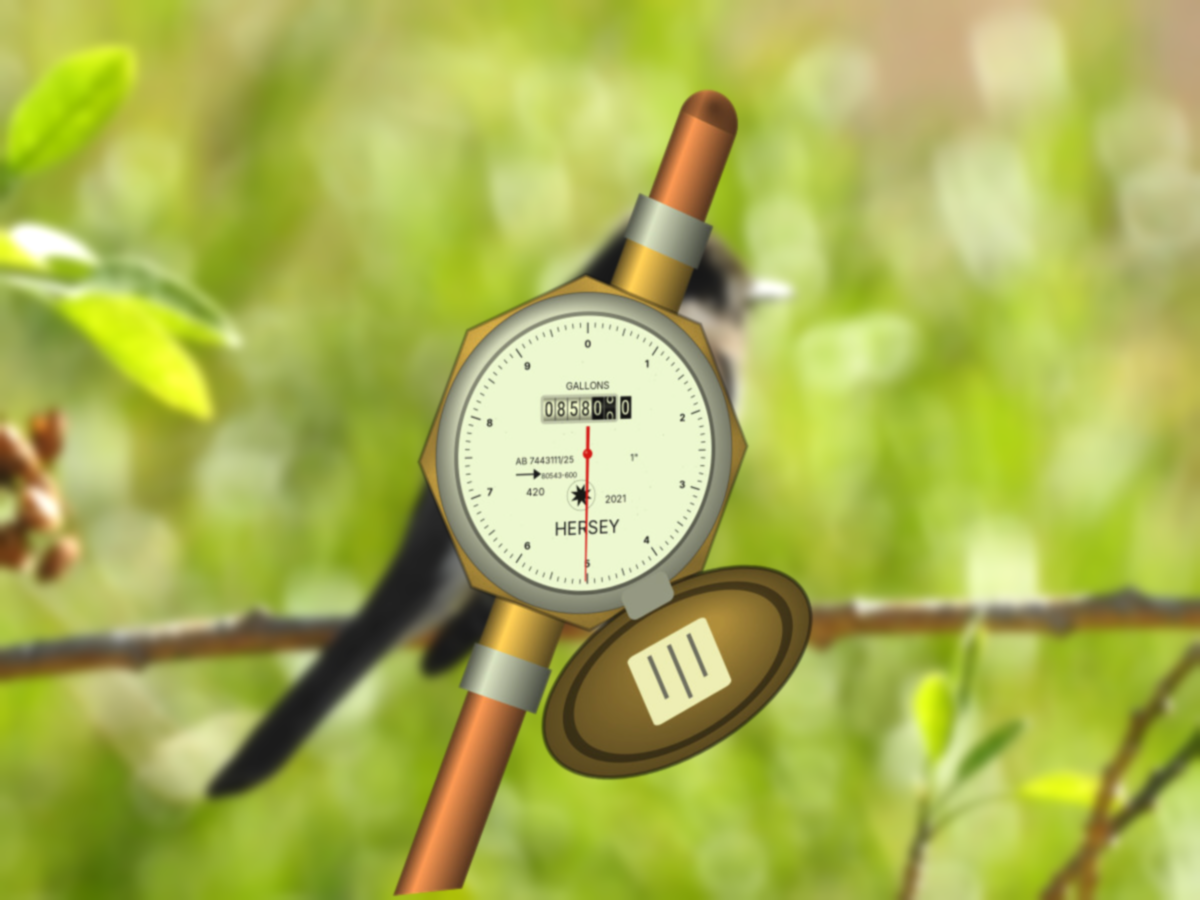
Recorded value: 858085.0 gal
